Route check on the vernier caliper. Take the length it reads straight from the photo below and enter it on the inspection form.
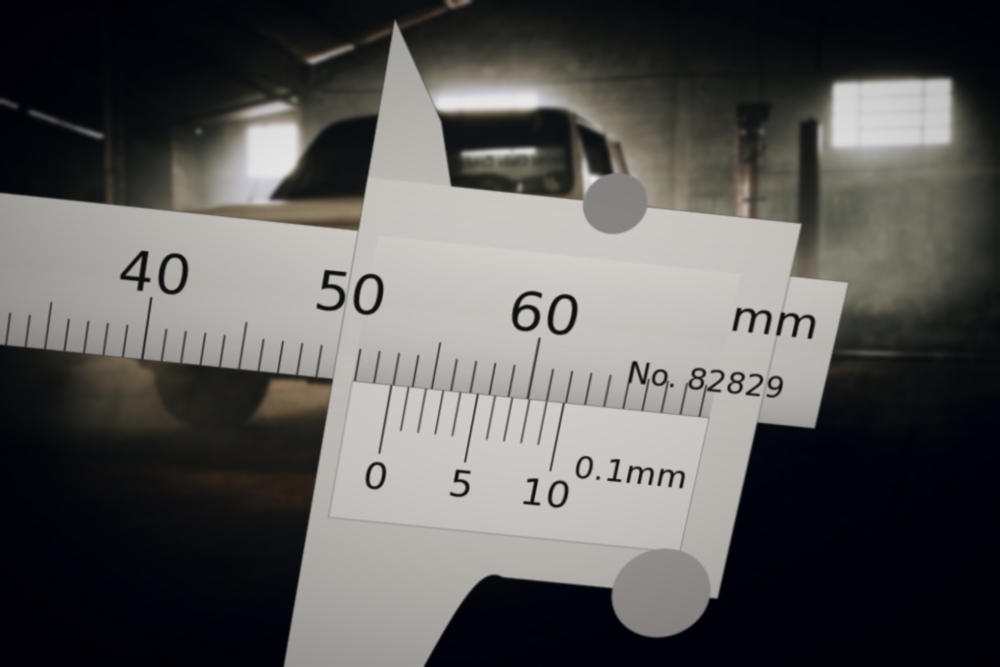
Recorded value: 52.9 mm
